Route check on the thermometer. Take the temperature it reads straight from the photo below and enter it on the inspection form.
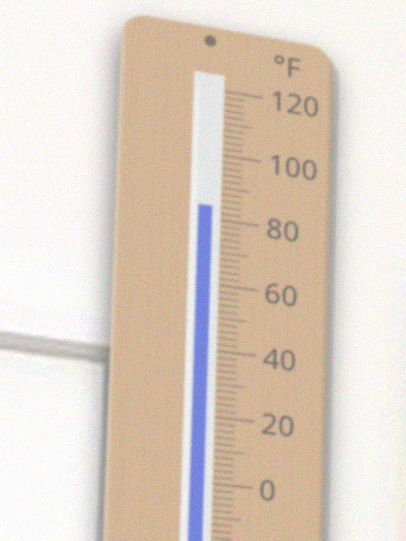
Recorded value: 84 °F
